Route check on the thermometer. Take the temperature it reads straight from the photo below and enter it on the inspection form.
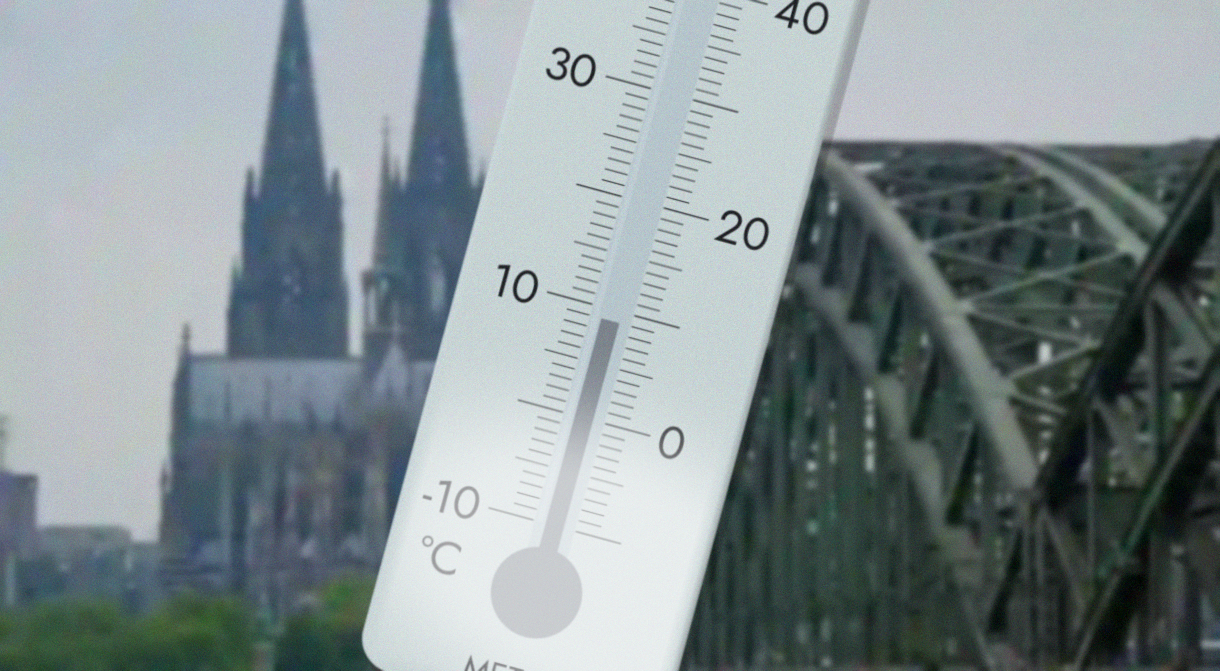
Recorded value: 9 °C
